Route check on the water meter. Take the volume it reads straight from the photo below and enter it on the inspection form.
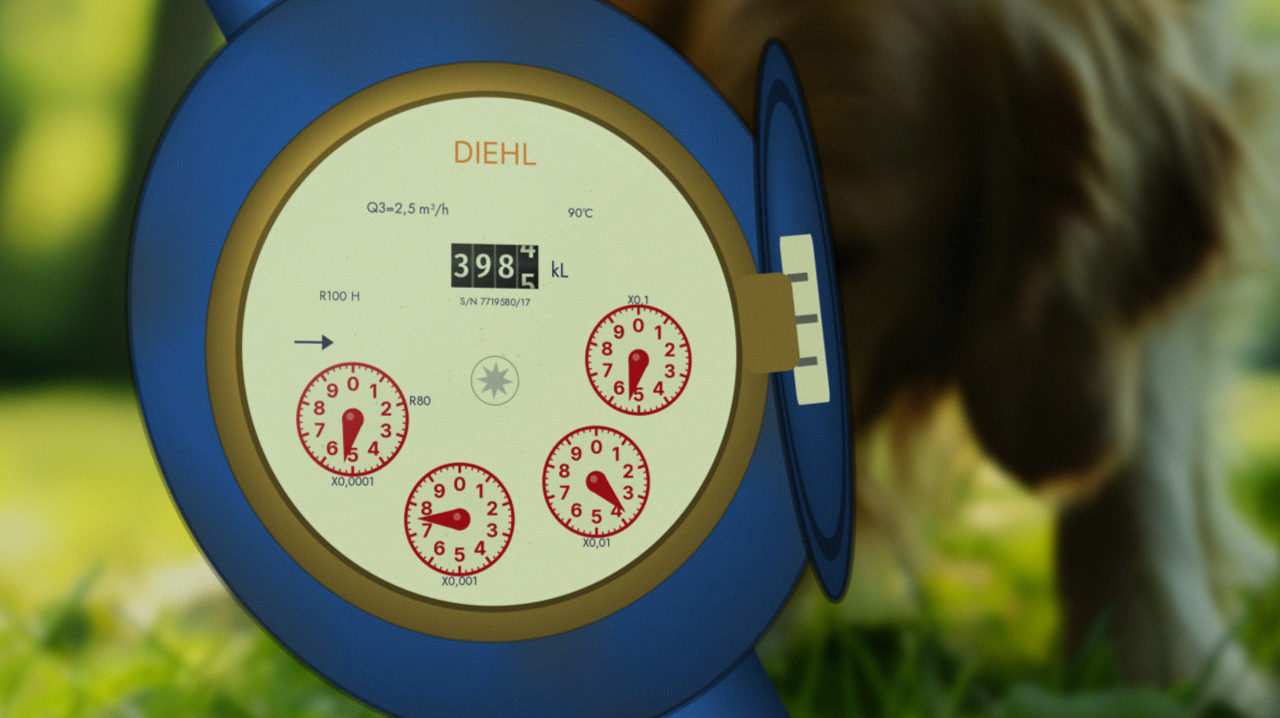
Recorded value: 3984.5375 kL
